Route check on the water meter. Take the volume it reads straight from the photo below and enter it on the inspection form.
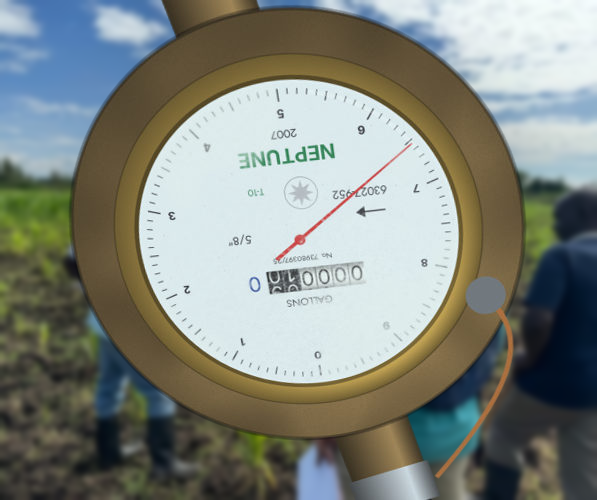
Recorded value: 96.5 gal
